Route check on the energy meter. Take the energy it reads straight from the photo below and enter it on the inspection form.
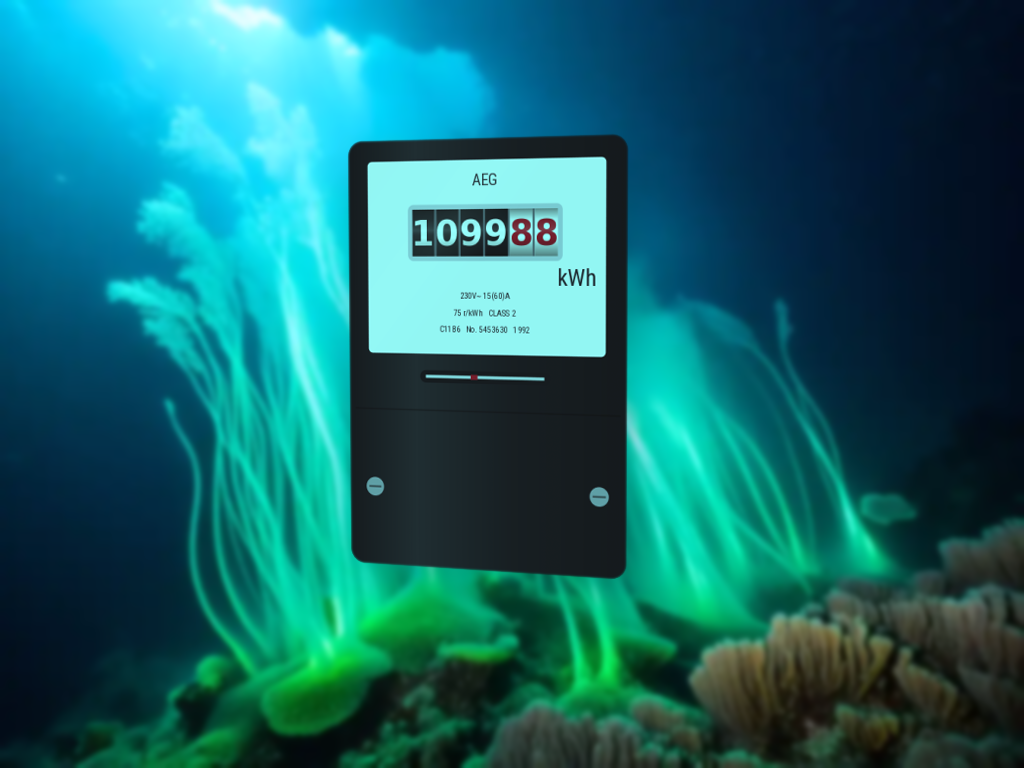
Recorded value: 1099.88 kWh
